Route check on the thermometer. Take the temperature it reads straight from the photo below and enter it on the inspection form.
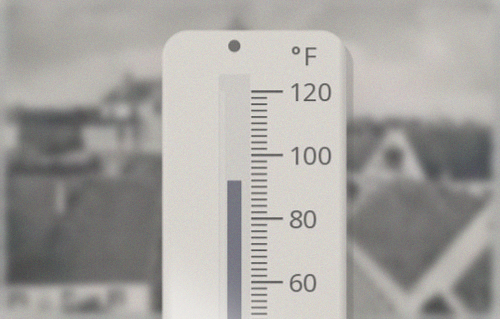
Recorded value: 92 °F
